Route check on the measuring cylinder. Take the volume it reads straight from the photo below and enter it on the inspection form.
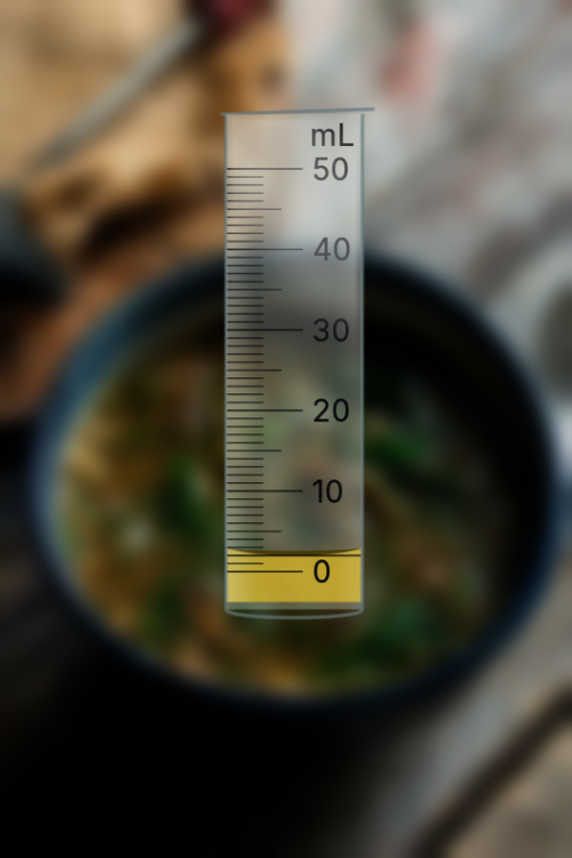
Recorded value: 2 mL
